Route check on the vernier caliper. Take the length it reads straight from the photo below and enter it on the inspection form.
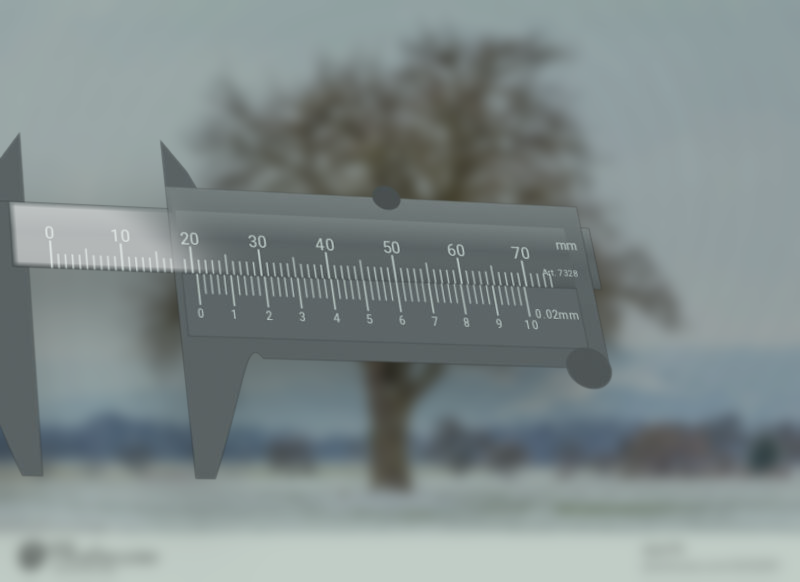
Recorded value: 20.6 mm
